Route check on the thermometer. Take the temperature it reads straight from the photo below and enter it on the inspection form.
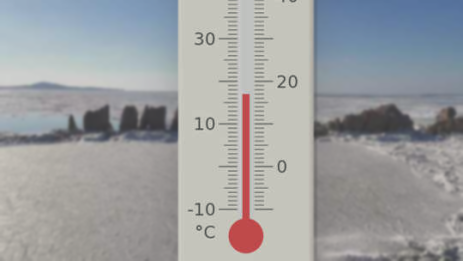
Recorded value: 17 °C
